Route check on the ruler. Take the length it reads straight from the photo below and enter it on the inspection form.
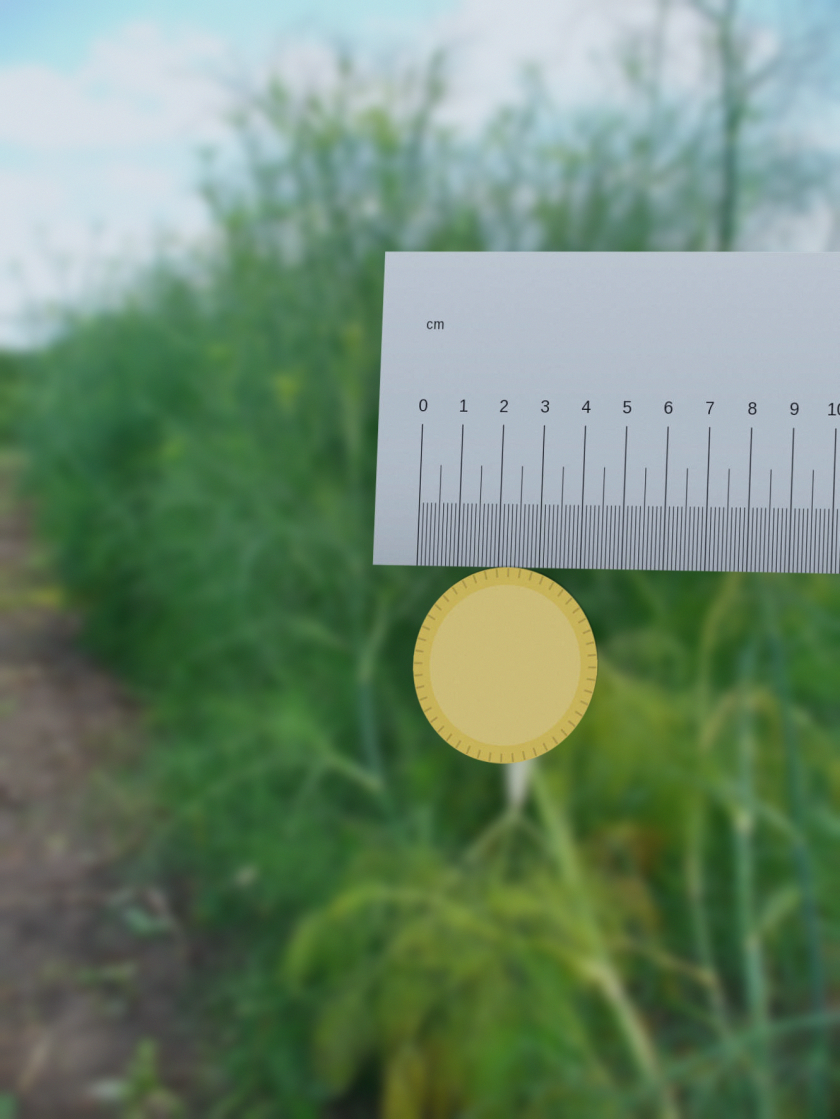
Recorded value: 4.5 cm
